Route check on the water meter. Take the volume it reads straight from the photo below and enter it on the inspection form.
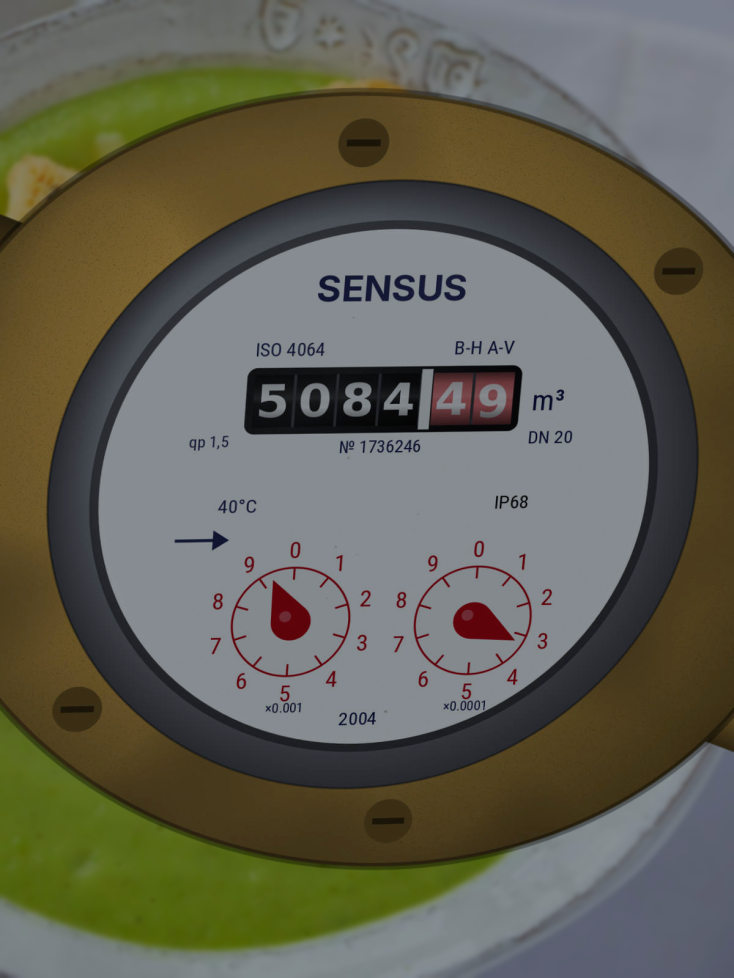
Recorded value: 5084.4893 m³
